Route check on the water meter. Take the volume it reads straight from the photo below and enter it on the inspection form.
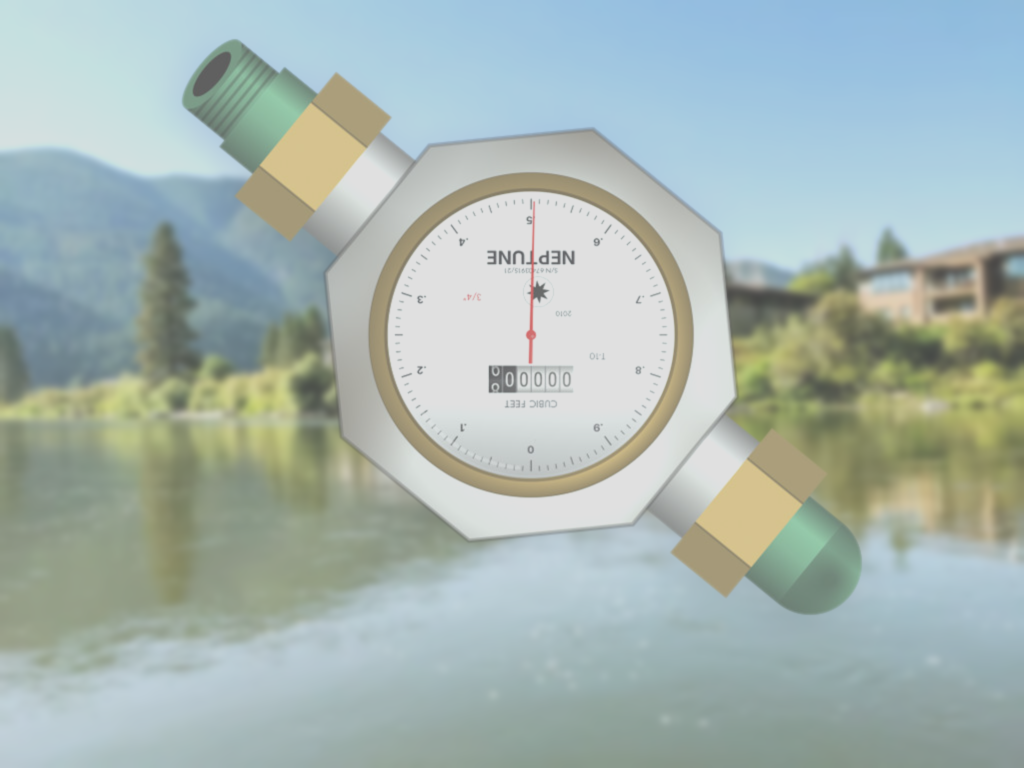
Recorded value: 8.50 ft³
